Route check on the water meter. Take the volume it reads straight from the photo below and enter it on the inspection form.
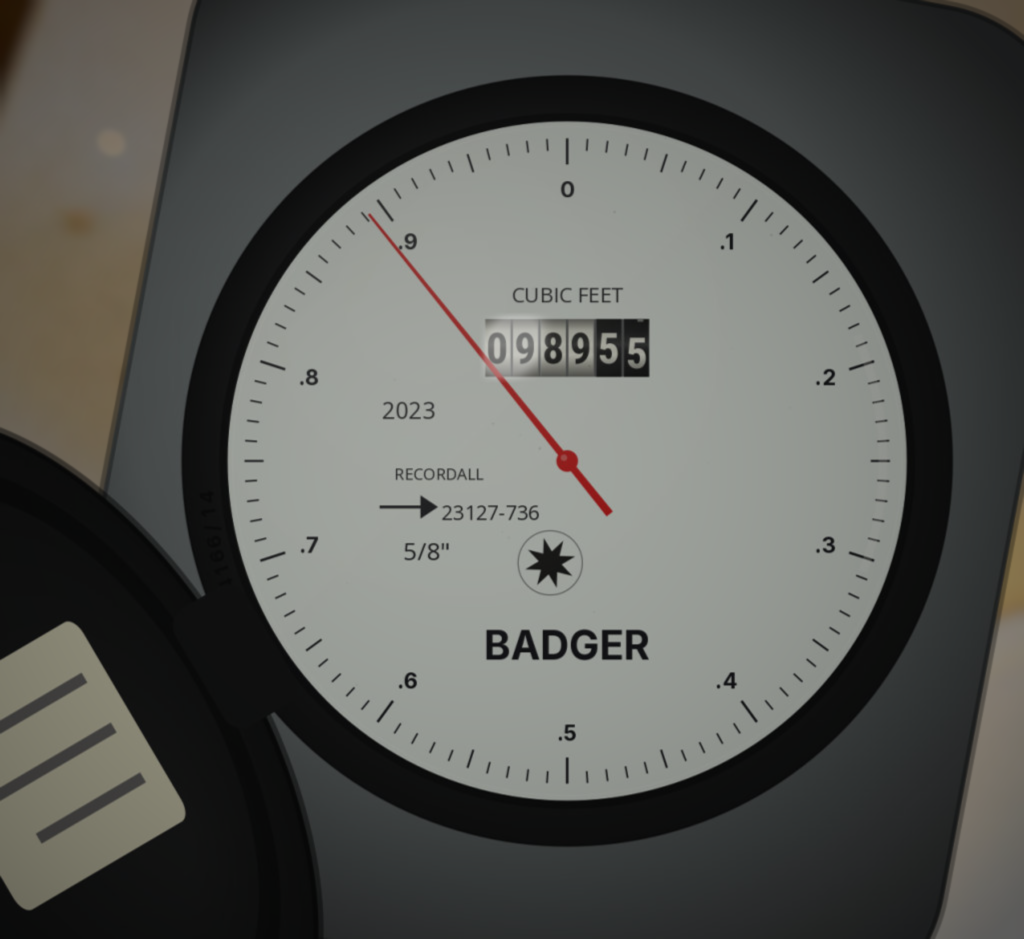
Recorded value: 98954.89 ft³
